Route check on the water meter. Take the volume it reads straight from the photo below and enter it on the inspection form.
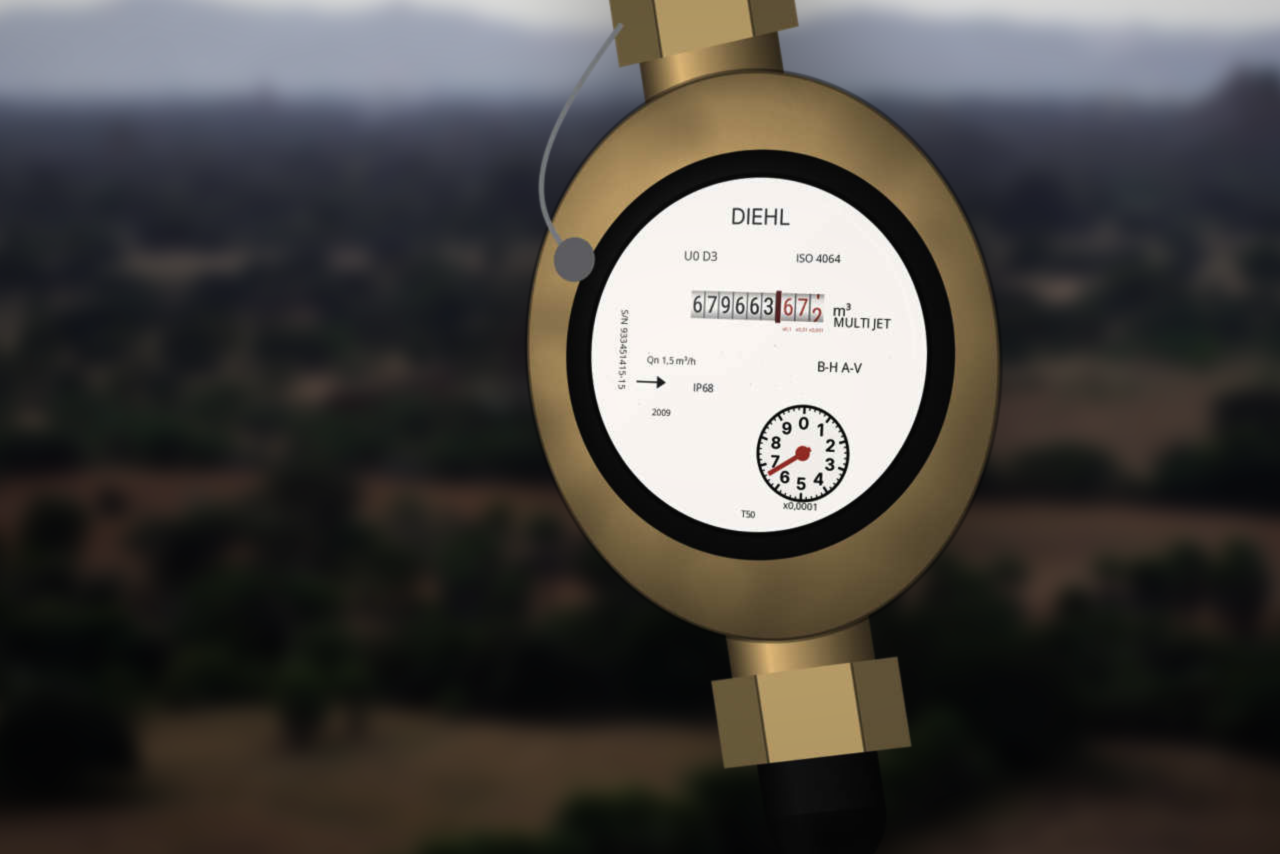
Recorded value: 679663.6716 m³
